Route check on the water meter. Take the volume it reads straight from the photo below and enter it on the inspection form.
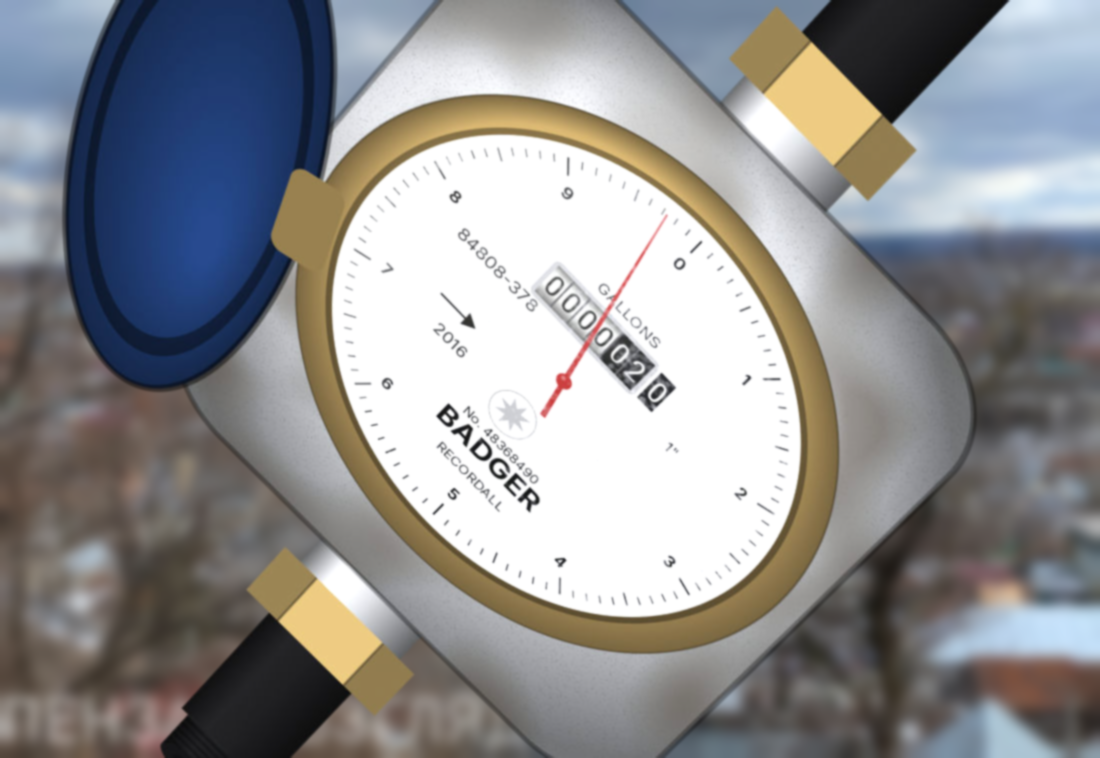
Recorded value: 19.7 gal
